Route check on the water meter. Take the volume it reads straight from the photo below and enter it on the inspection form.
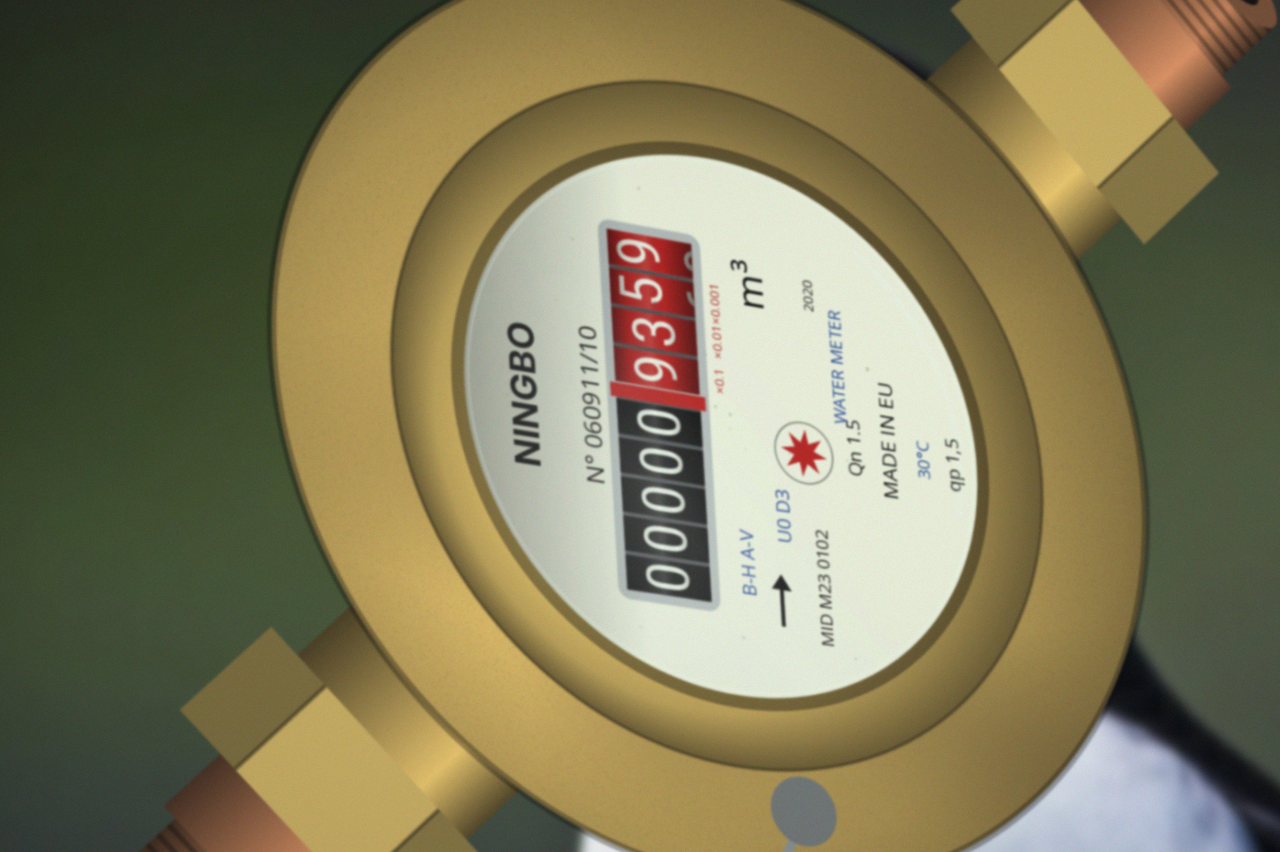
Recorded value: 0.9359 m³
